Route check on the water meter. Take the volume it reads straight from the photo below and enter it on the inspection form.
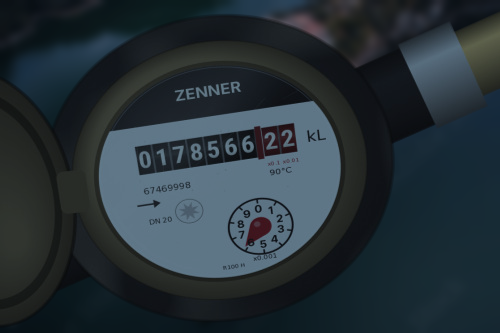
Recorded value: 178566.226 kL
